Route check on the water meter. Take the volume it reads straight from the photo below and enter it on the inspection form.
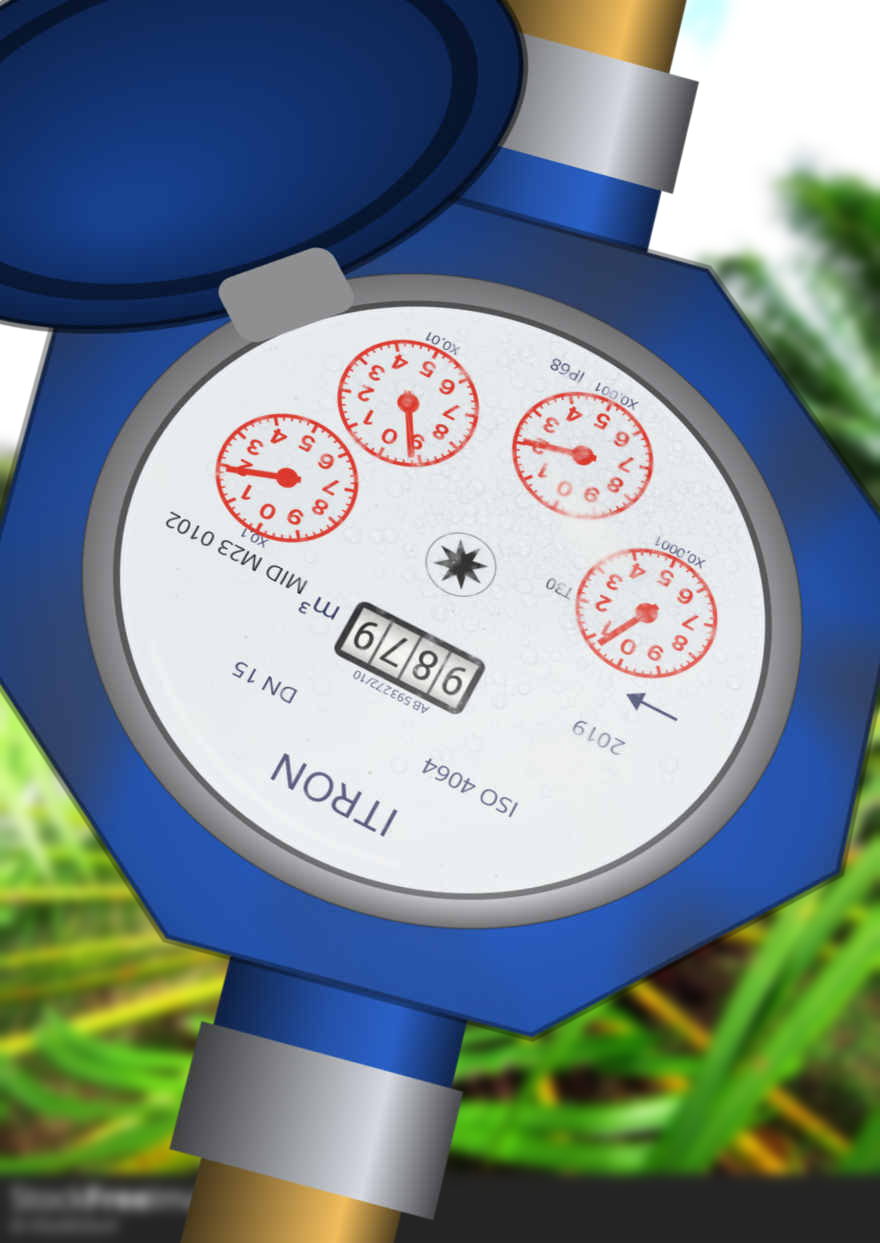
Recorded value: 9879.1920 m³
